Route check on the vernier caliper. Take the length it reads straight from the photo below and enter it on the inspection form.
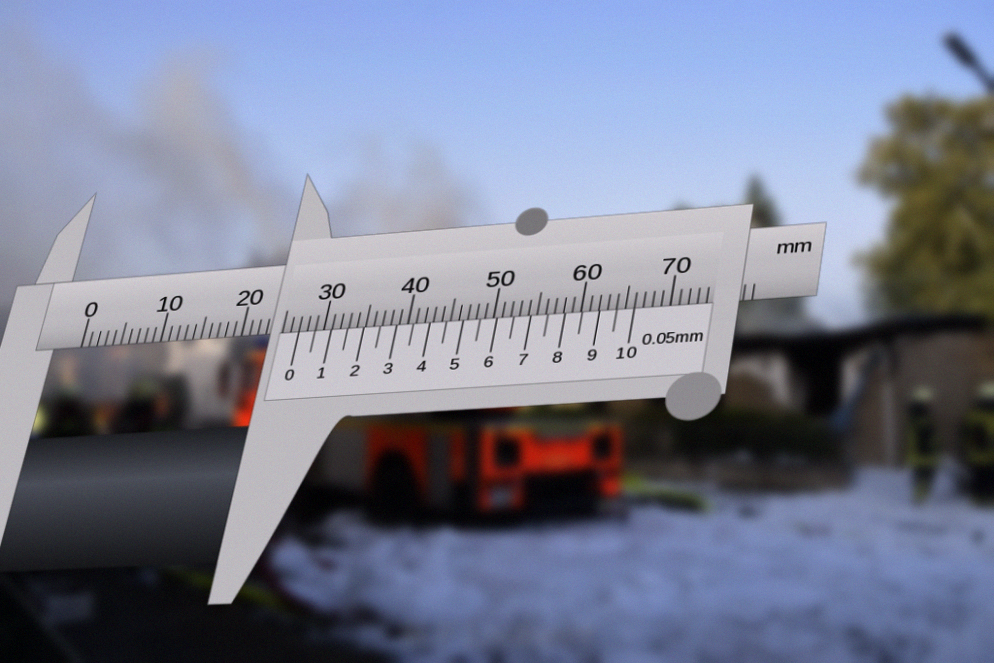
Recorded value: 27.0 mm
